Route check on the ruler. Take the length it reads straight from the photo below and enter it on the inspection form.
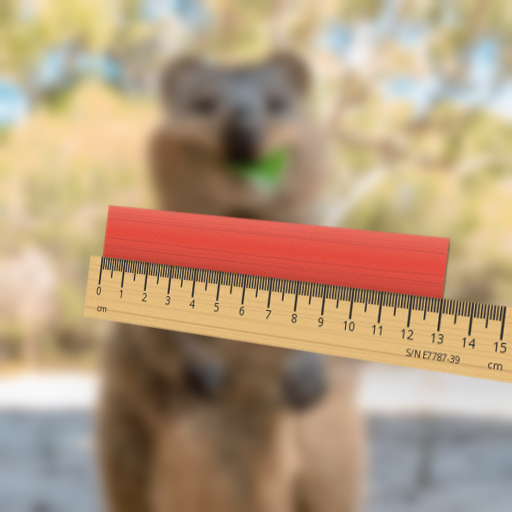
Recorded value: 13 cm
